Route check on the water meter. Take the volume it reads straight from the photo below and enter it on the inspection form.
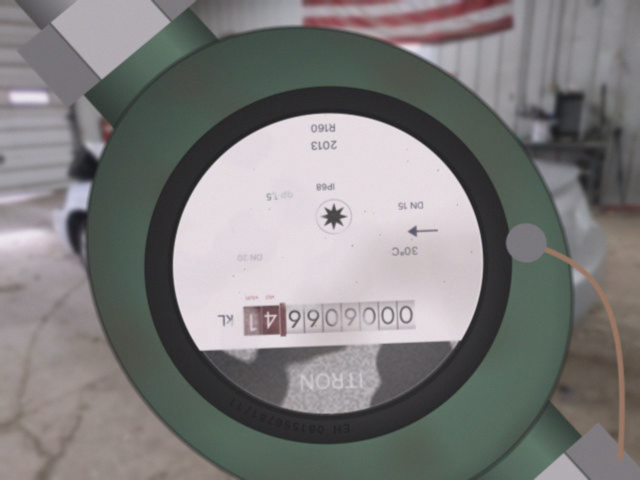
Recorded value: 6066.41 kL
